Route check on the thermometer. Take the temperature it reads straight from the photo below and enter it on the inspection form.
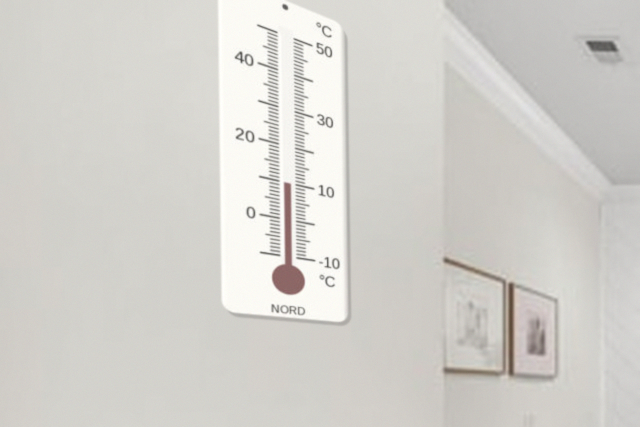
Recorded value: 10 °C
